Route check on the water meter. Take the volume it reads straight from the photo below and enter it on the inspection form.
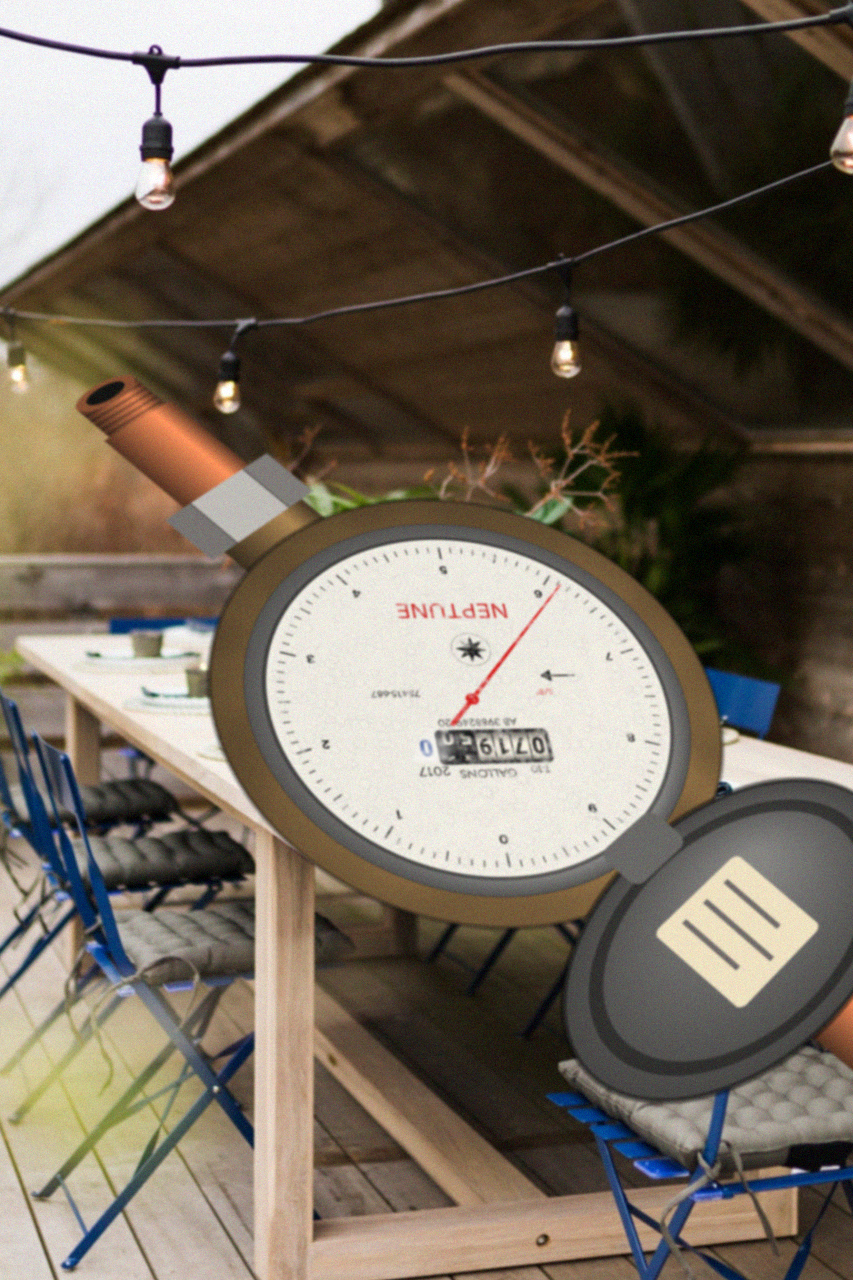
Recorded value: 719496.1 gal
